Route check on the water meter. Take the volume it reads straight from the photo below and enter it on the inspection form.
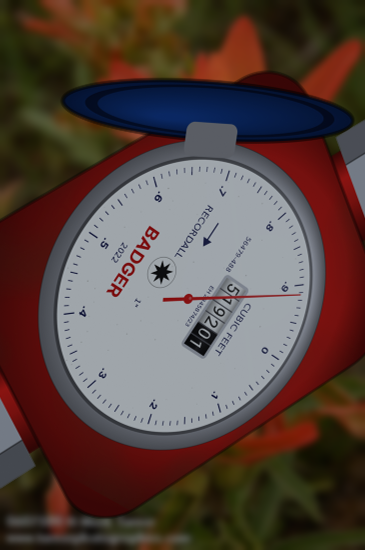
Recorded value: 519200.91 ft³
